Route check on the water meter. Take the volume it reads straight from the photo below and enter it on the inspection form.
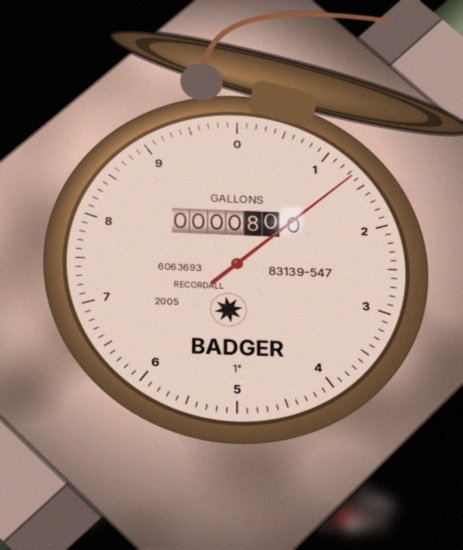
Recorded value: 801.3 gal
